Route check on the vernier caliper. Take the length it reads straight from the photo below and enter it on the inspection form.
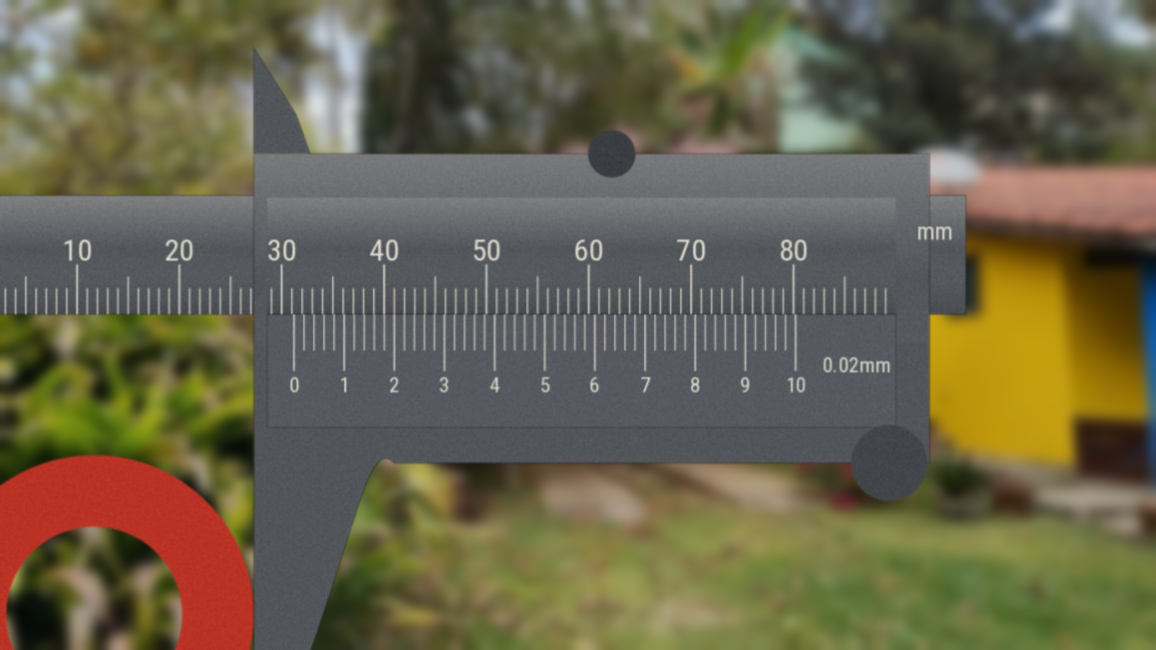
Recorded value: 31.2 mm
